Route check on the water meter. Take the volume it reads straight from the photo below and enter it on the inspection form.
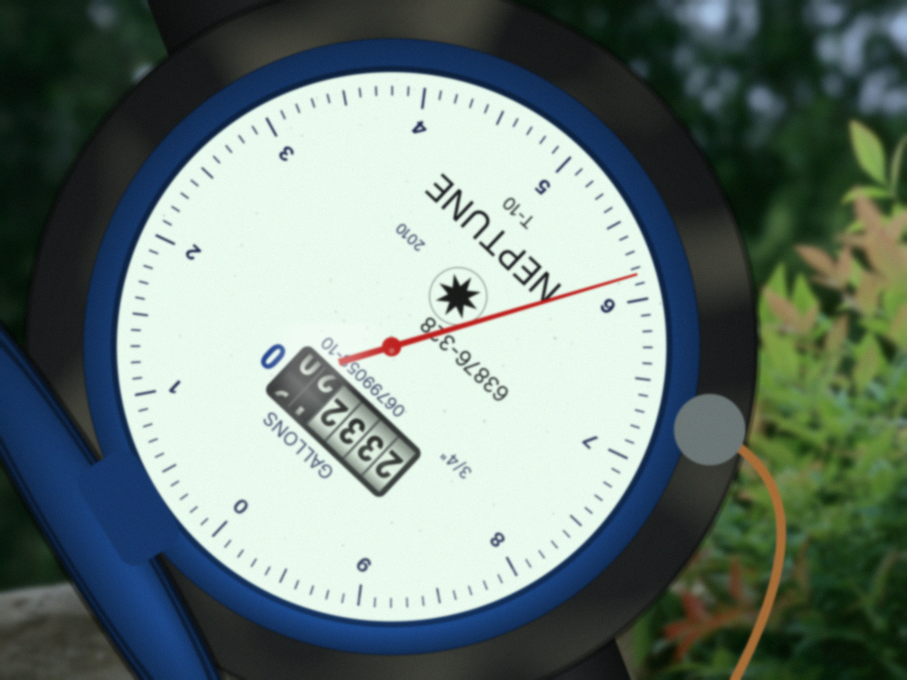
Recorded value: 2332195.8 gal
